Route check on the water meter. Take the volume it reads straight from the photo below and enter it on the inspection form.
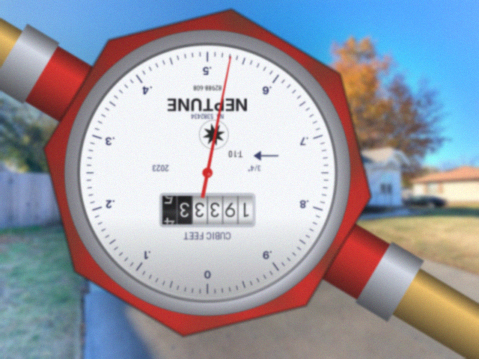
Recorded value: 193334.53 ft³
